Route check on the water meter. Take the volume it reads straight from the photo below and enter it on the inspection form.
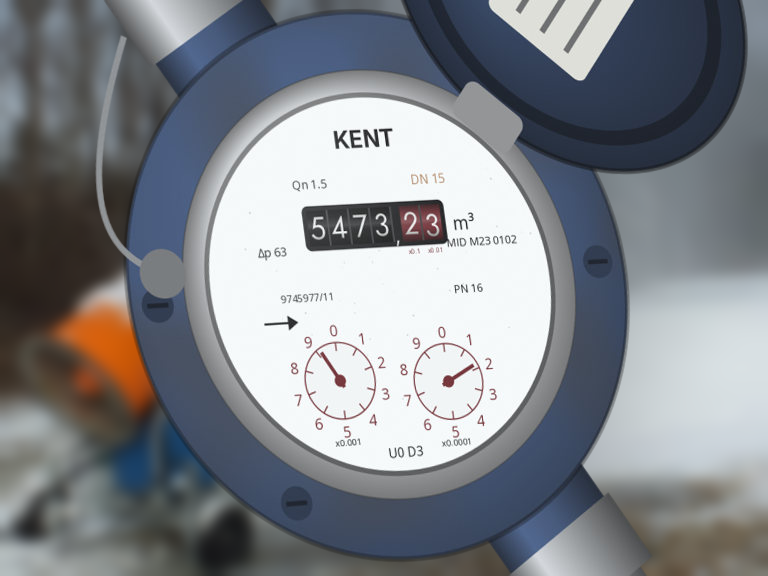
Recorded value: 5473.2291 m³
